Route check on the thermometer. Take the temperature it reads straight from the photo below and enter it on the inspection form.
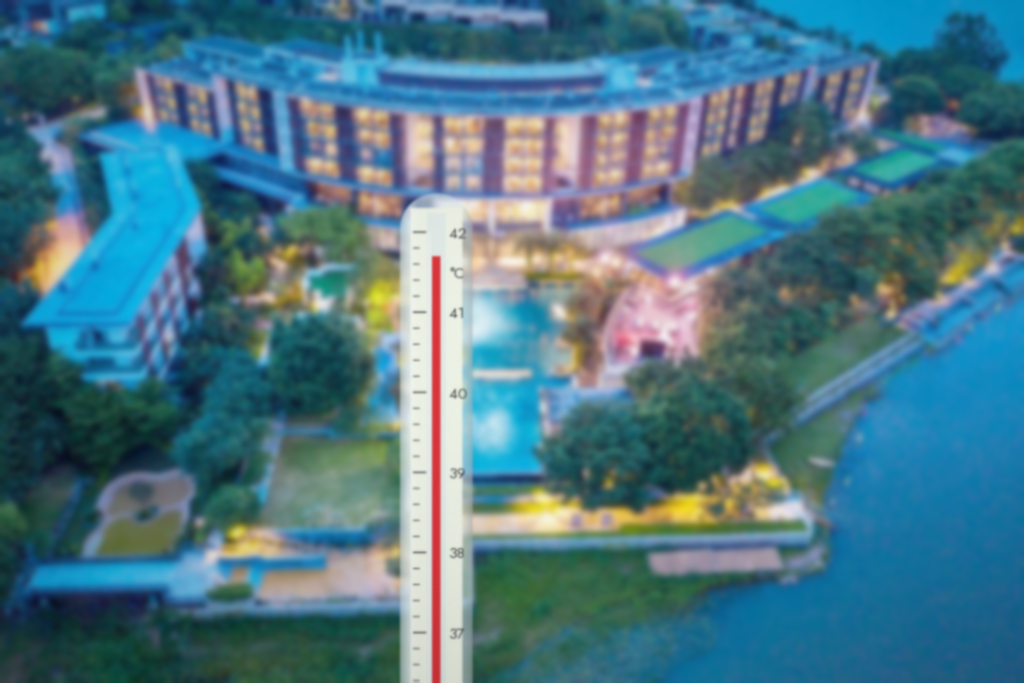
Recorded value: 41.7 °C
